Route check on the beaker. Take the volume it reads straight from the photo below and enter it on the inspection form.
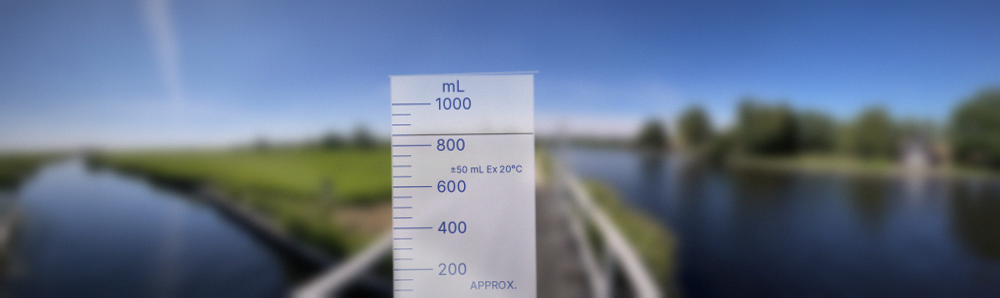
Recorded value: 850 mL
